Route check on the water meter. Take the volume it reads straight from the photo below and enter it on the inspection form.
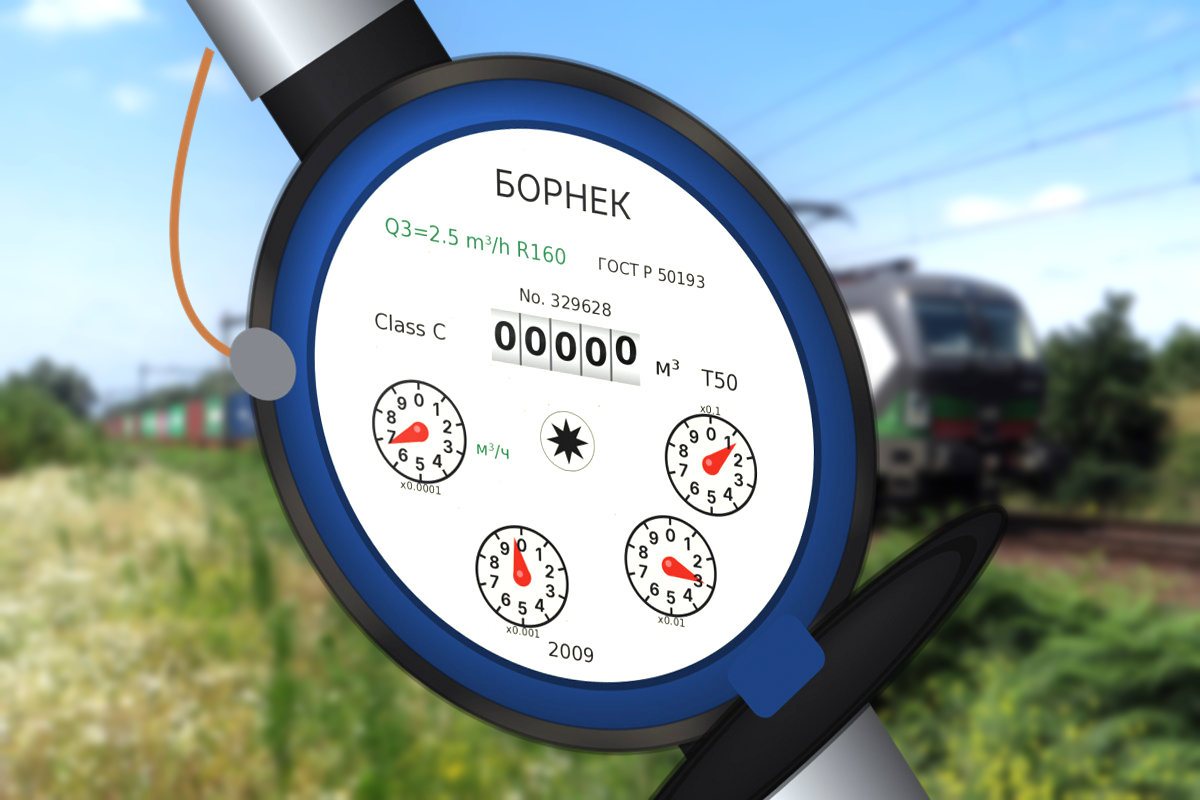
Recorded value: 0.1296 m³
